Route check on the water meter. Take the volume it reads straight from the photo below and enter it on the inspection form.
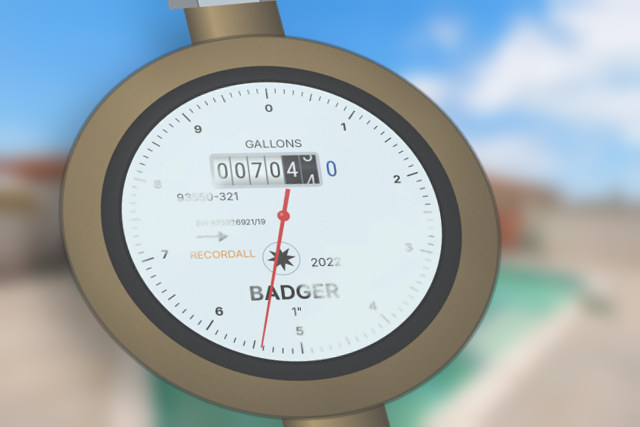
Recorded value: 70435.4 gal
